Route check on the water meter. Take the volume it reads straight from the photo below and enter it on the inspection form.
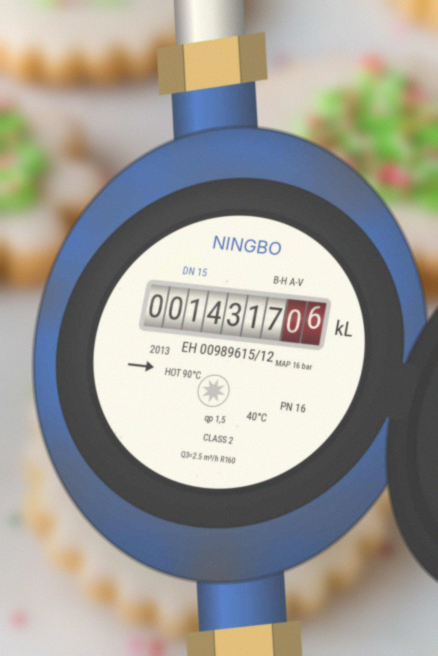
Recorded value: 14317.06 kL
